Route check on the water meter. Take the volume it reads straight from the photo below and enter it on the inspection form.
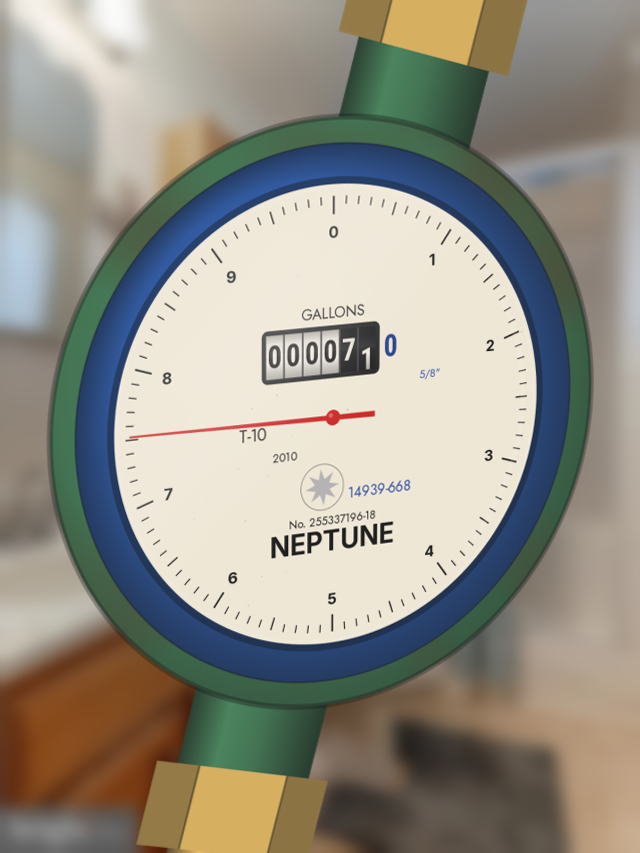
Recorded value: 707.5 gal
